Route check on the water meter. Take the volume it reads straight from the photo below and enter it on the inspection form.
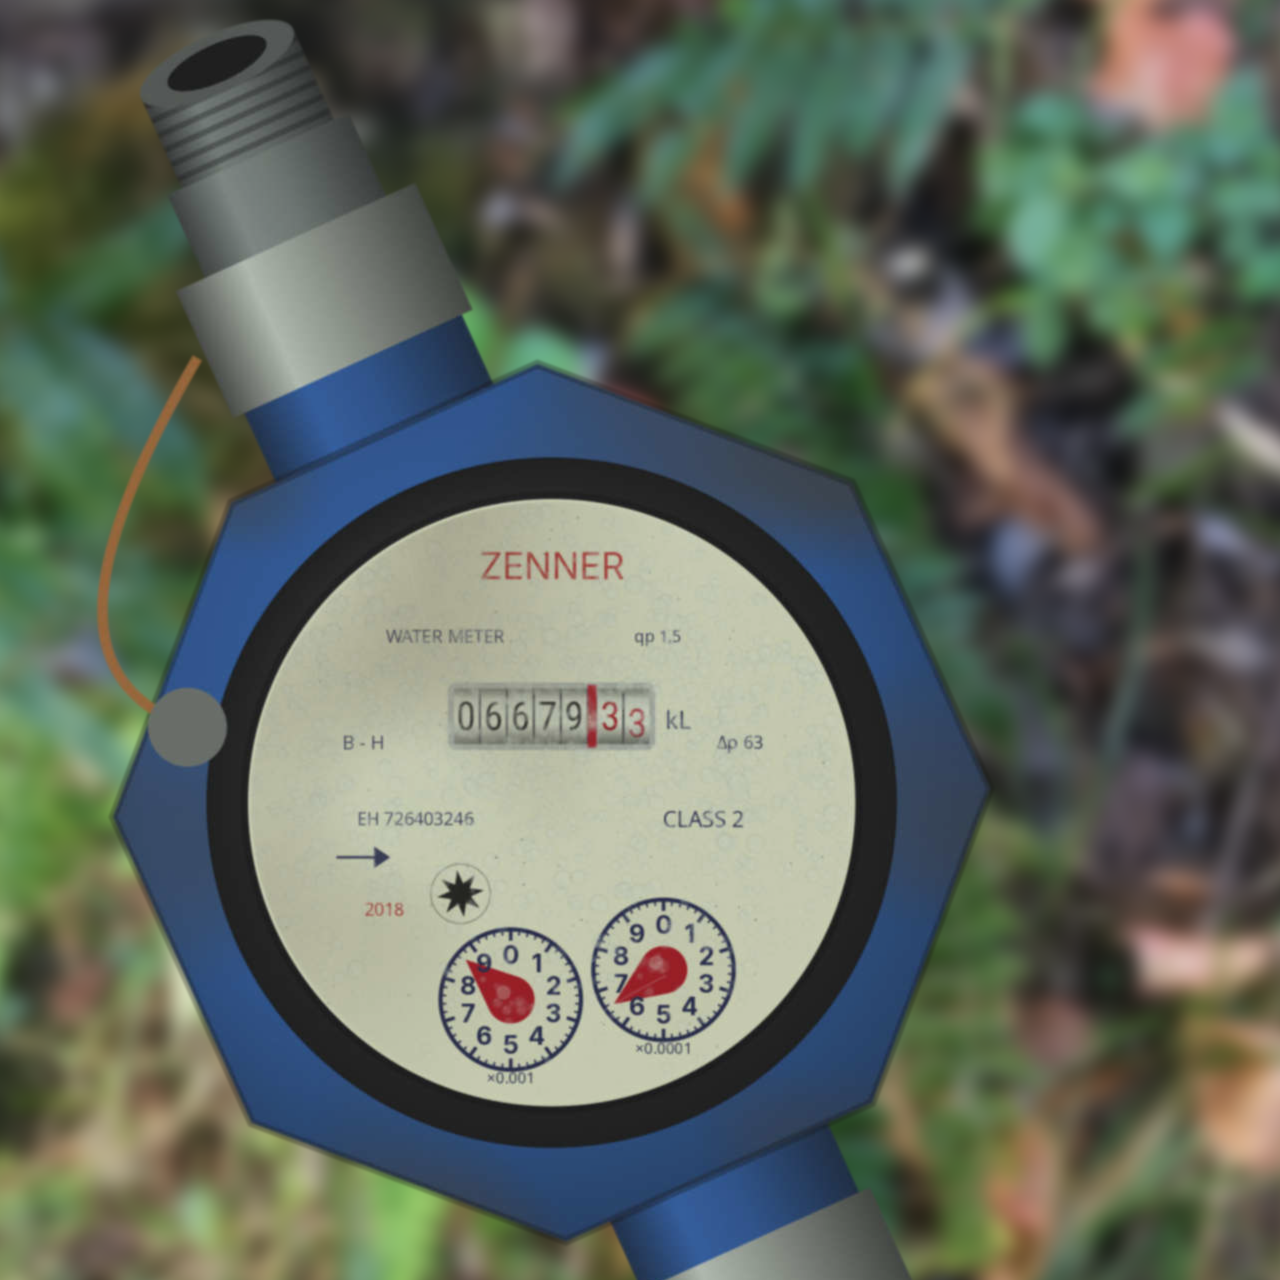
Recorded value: 6679.3286 kL
